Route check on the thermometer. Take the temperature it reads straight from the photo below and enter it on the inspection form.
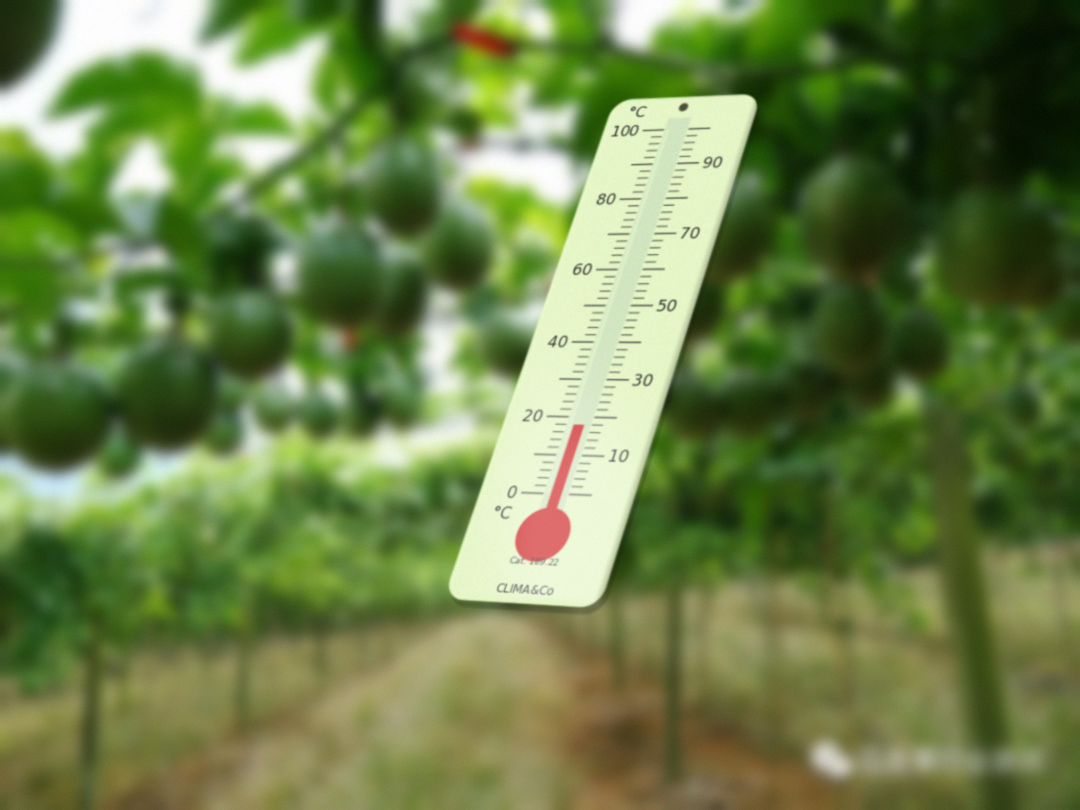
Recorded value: 18 °C
